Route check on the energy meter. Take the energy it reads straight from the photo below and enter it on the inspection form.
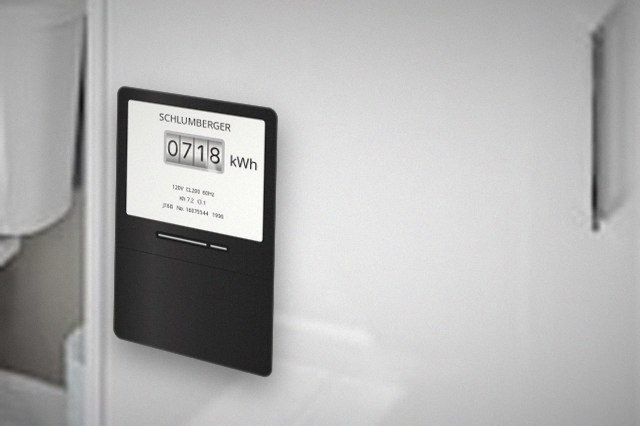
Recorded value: 718 kWh
